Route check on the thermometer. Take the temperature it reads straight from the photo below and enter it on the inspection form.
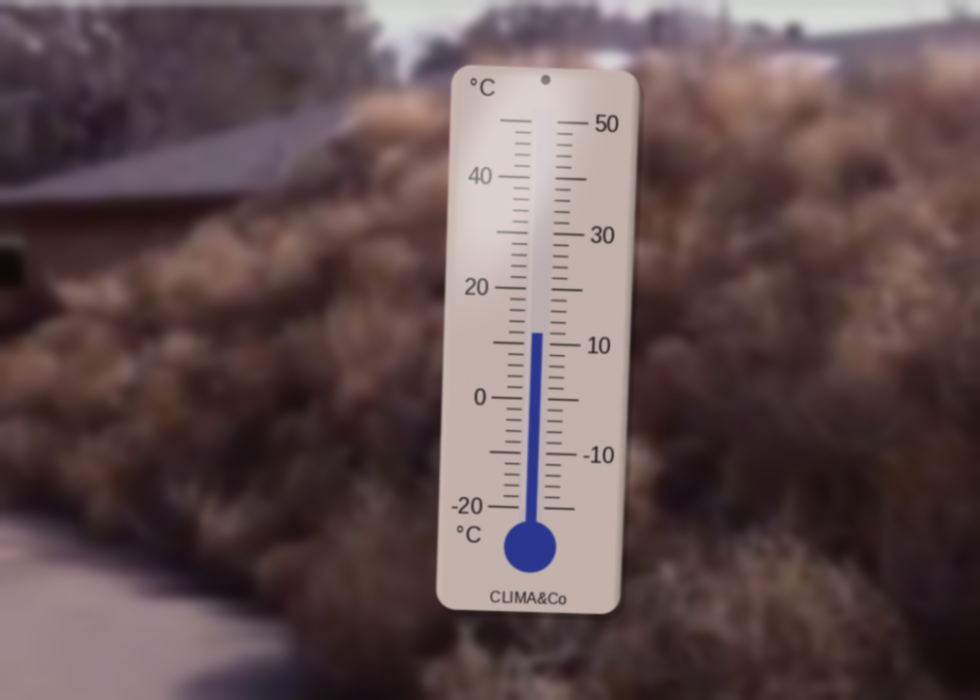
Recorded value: 12 °C
